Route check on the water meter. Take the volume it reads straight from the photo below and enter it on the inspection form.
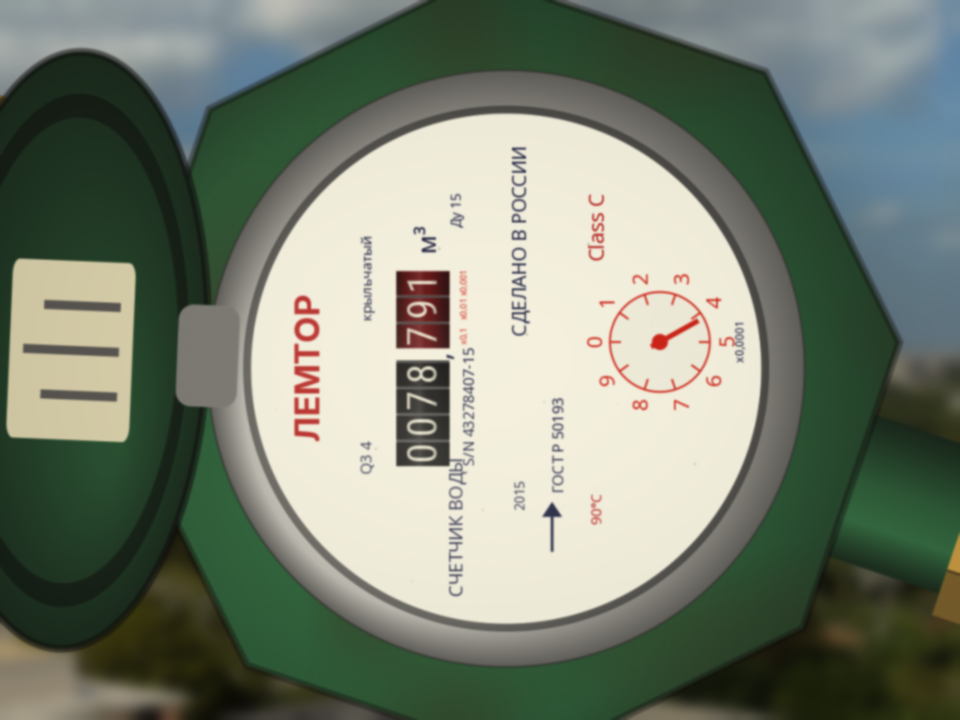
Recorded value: 78.7914 m³
